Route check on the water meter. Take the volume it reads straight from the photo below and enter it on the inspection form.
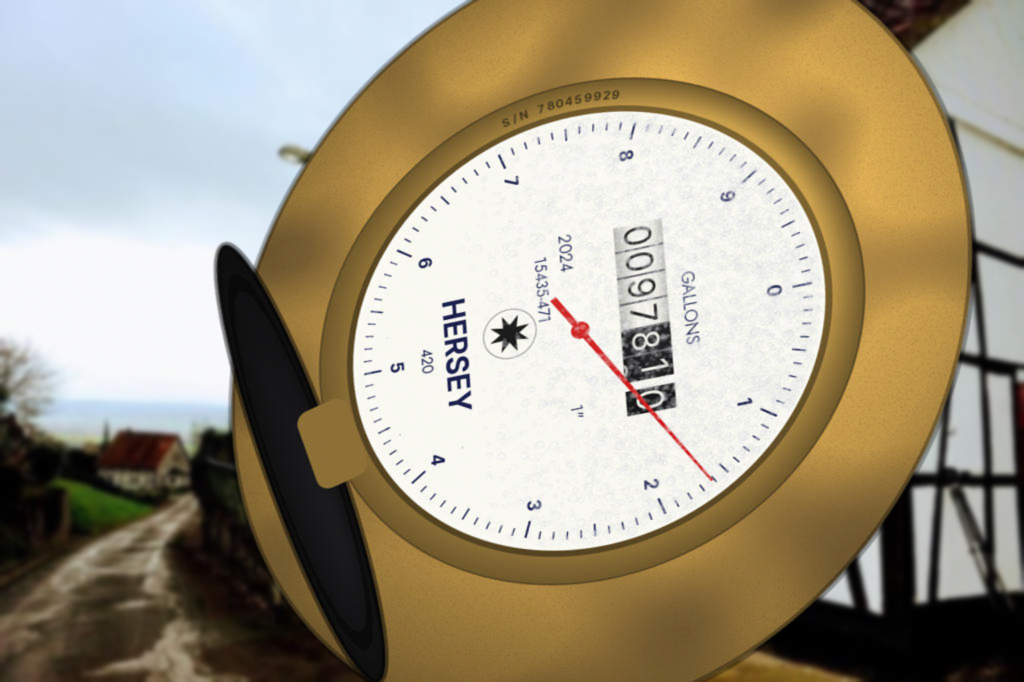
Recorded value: 97811.6 gal
